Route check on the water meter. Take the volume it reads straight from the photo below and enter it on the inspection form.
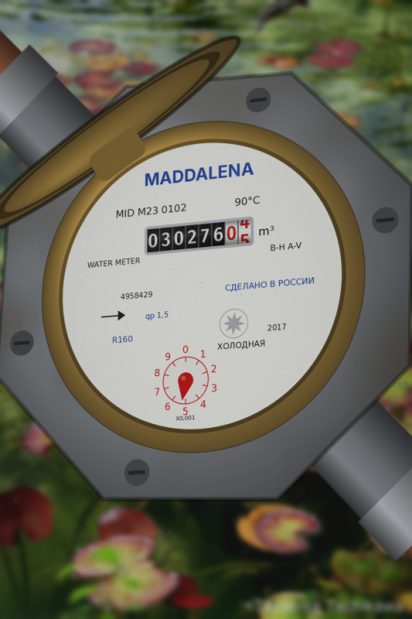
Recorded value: 30276.045 m³
